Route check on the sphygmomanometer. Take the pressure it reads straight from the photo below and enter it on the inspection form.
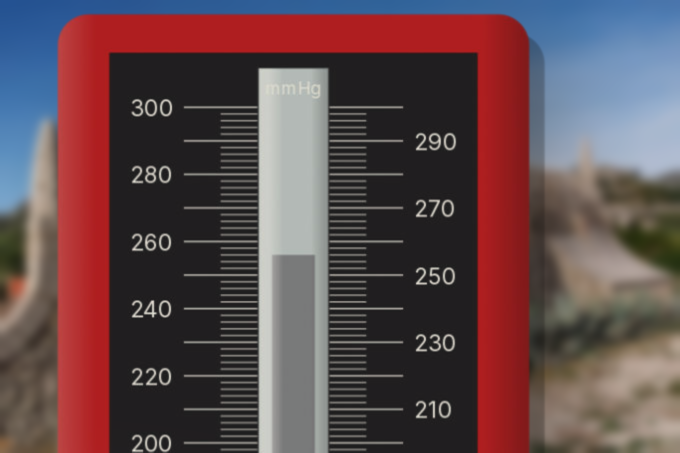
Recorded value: 256 mmHg
